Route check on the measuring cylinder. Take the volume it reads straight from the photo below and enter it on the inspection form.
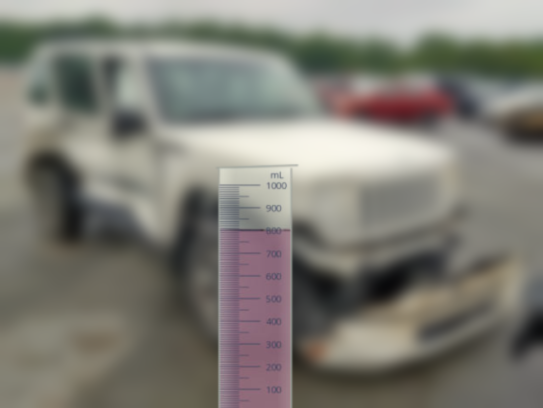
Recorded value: 800 mL
